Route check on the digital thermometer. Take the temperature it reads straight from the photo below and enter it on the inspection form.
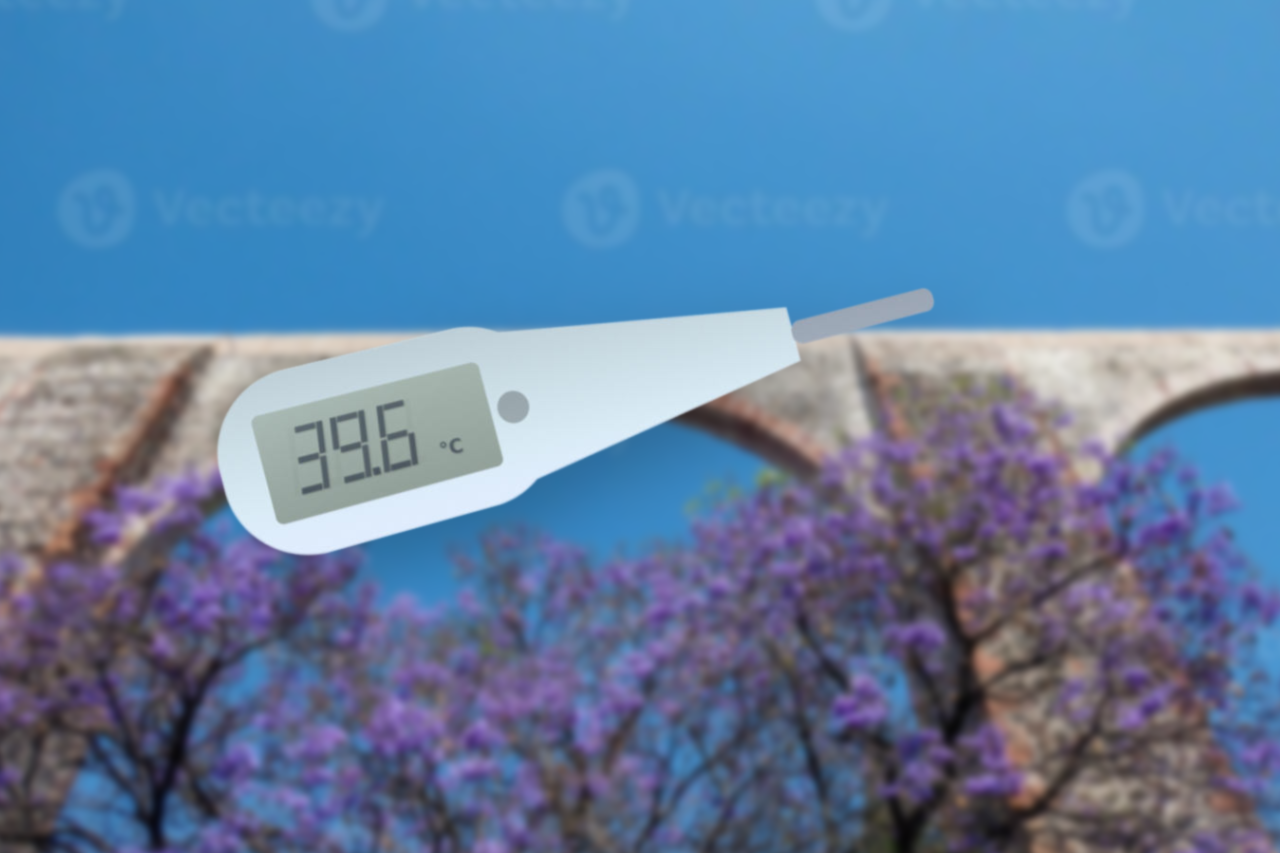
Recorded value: 39.6 °C
